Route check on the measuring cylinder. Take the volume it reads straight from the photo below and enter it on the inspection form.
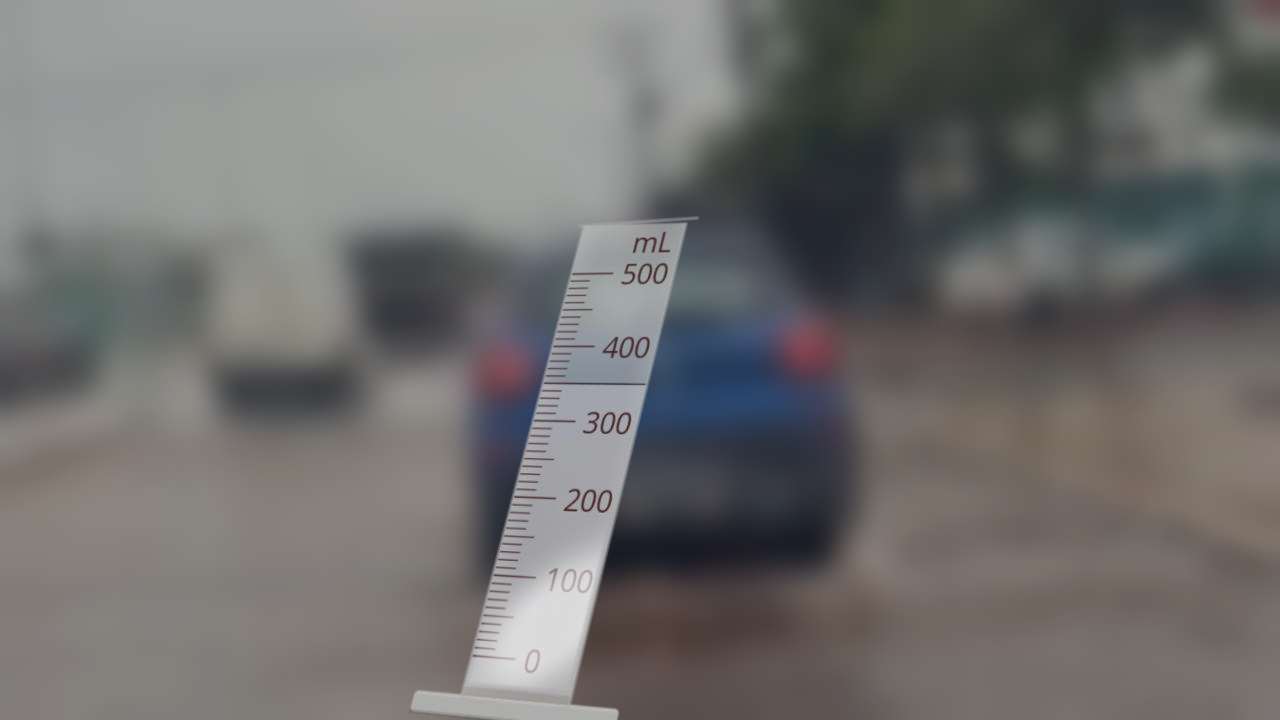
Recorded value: 350 mL
